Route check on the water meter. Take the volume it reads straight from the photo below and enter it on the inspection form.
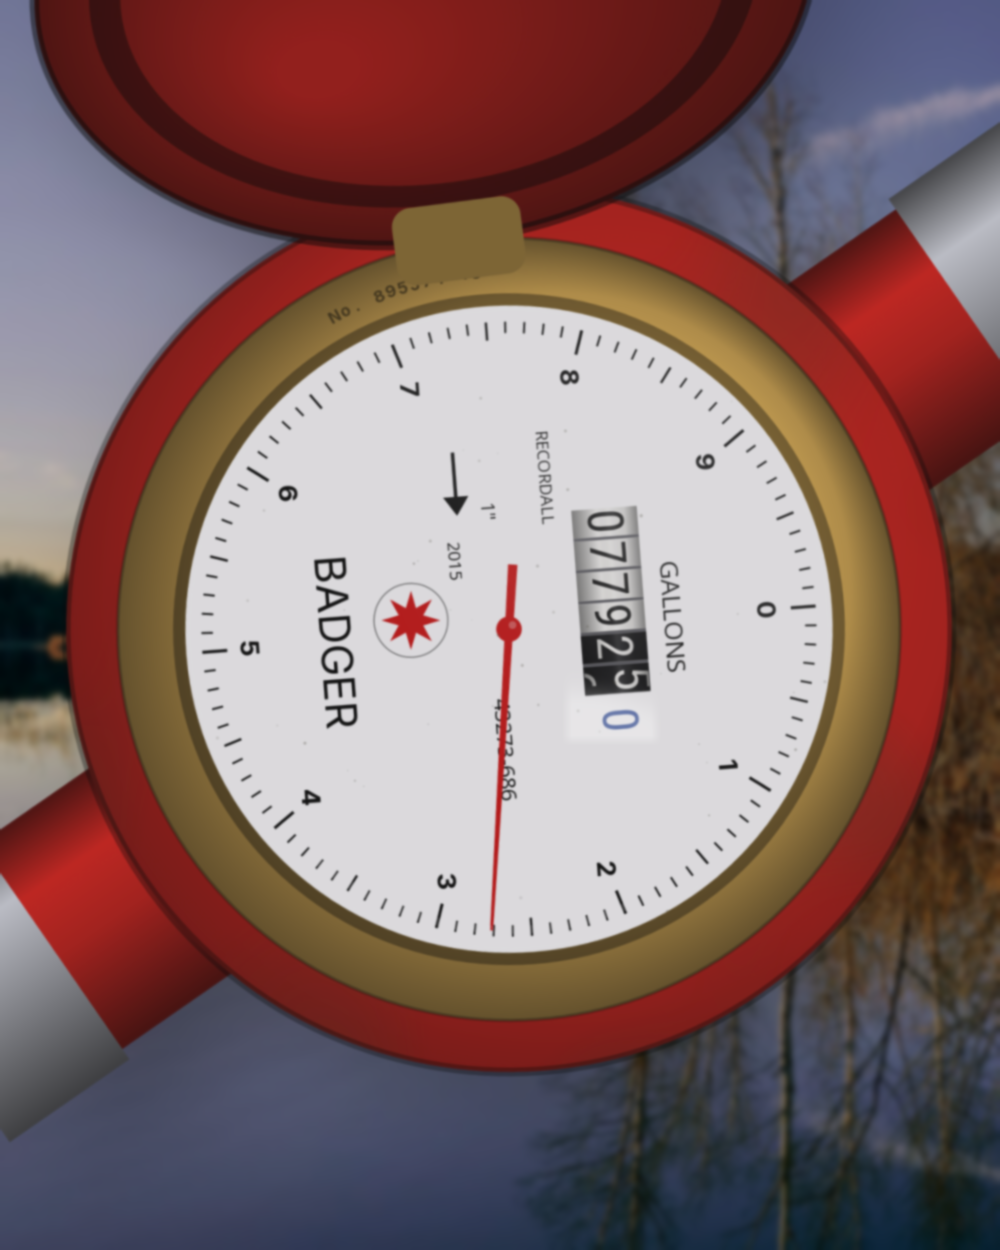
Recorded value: 779252.7 gal
